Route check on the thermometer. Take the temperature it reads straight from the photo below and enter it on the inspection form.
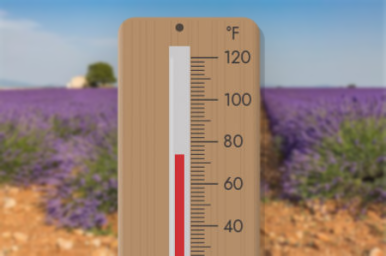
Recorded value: 74 °F
